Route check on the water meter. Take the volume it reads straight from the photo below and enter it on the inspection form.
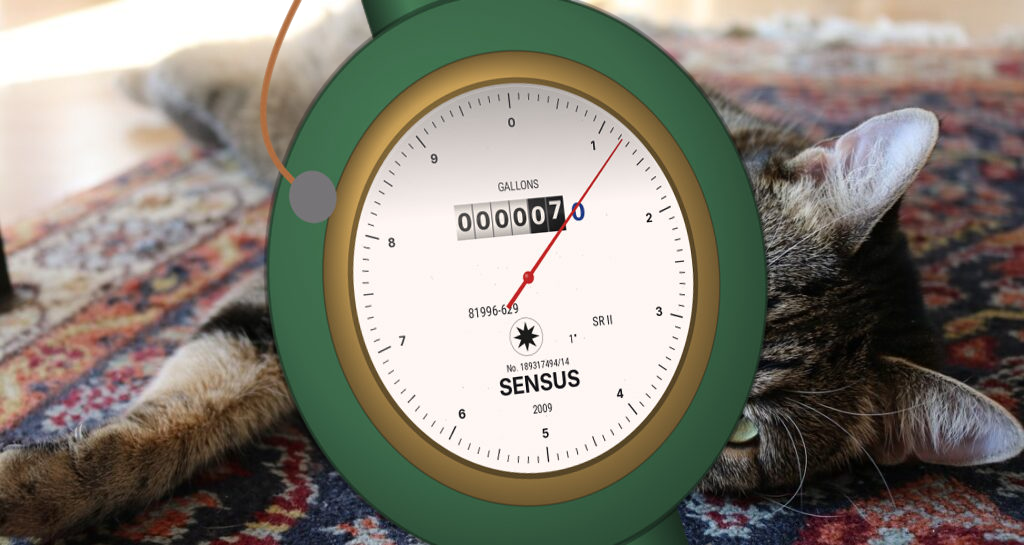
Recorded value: 71.2 gal
